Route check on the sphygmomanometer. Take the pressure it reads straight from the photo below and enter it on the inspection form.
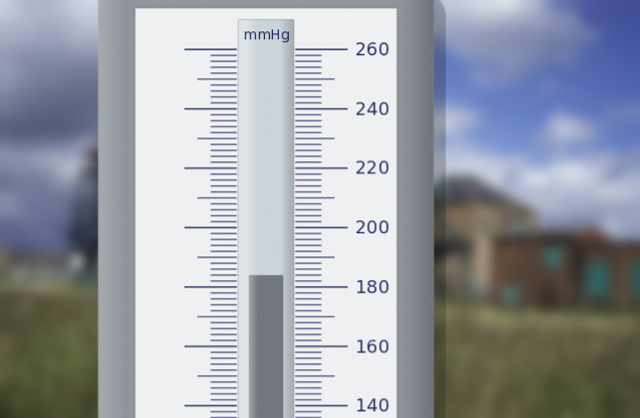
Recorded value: 184 mmHg
